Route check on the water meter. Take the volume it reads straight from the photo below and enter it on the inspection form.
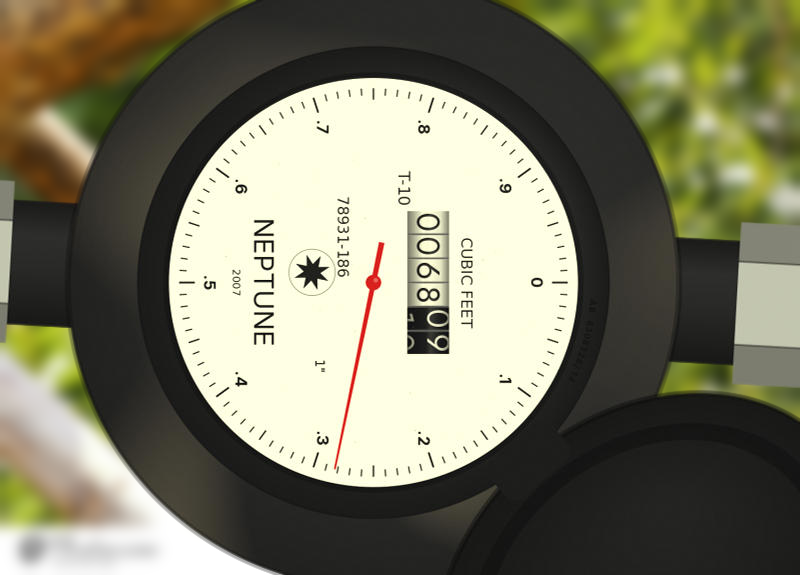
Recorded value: 6809.28 ft³
